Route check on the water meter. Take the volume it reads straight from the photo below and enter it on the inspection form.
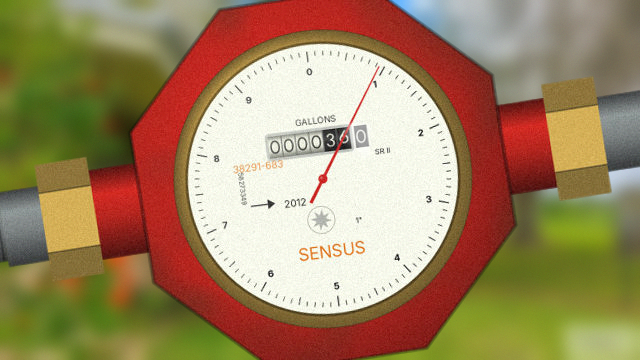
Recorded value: 360.9 gal
